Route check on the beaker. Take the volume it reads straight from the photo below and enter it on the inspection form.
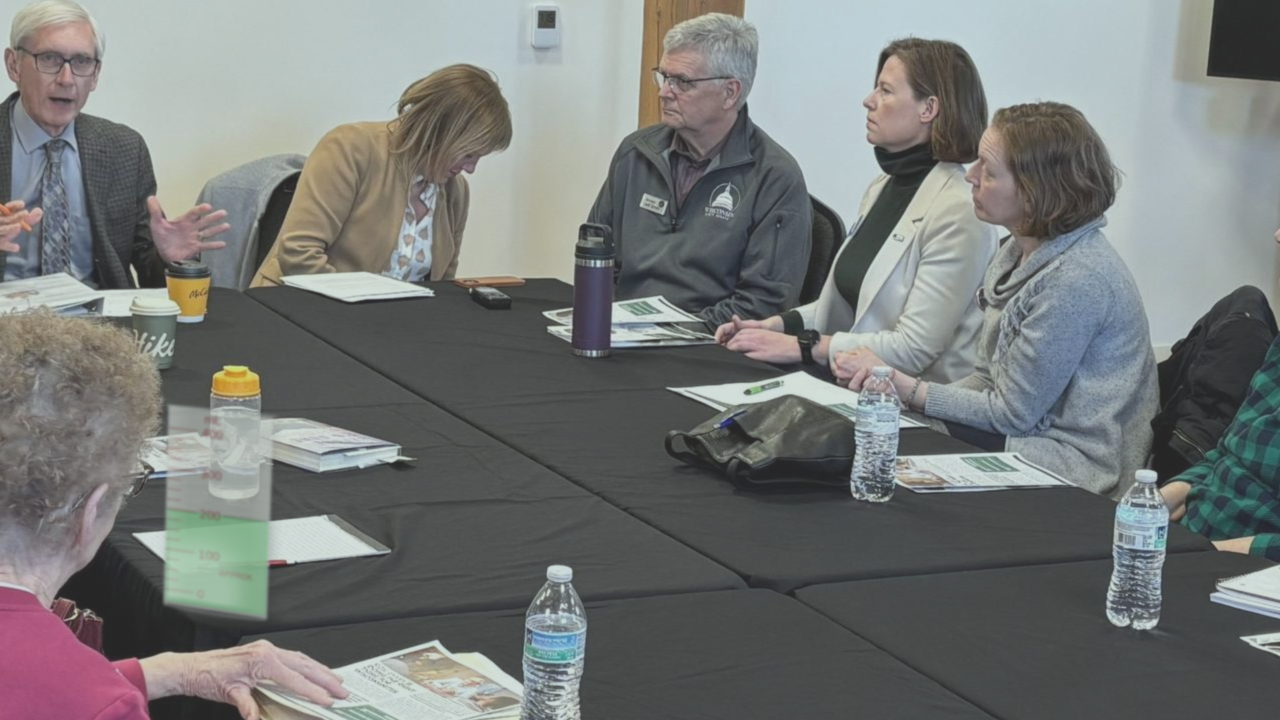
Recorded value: 200 mL
